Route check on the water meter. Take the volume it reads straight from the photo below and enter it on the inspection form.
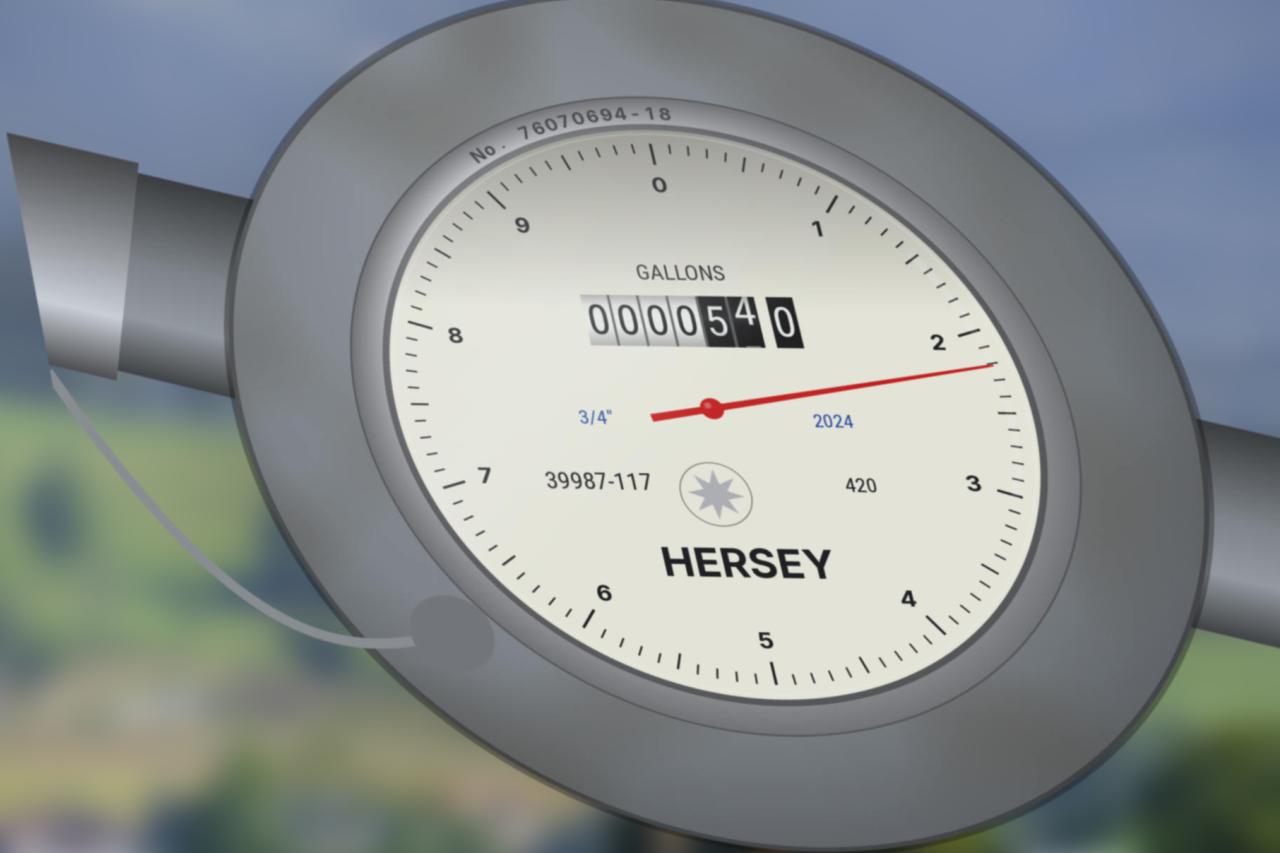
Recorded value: 542.2 gal
